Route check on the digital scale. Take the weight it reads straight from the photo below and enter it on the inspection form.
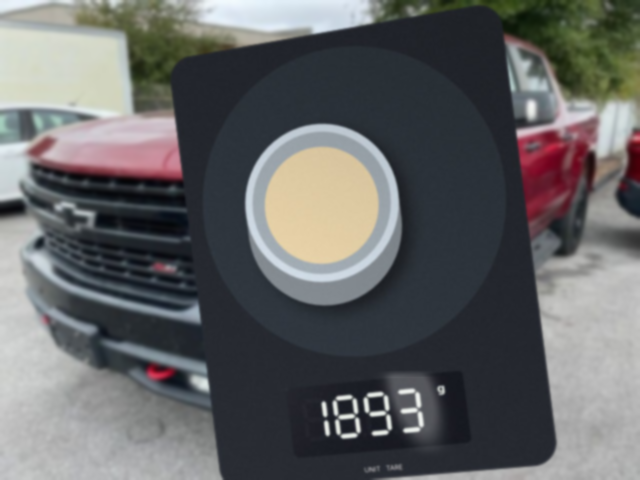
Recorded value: 1893 g
